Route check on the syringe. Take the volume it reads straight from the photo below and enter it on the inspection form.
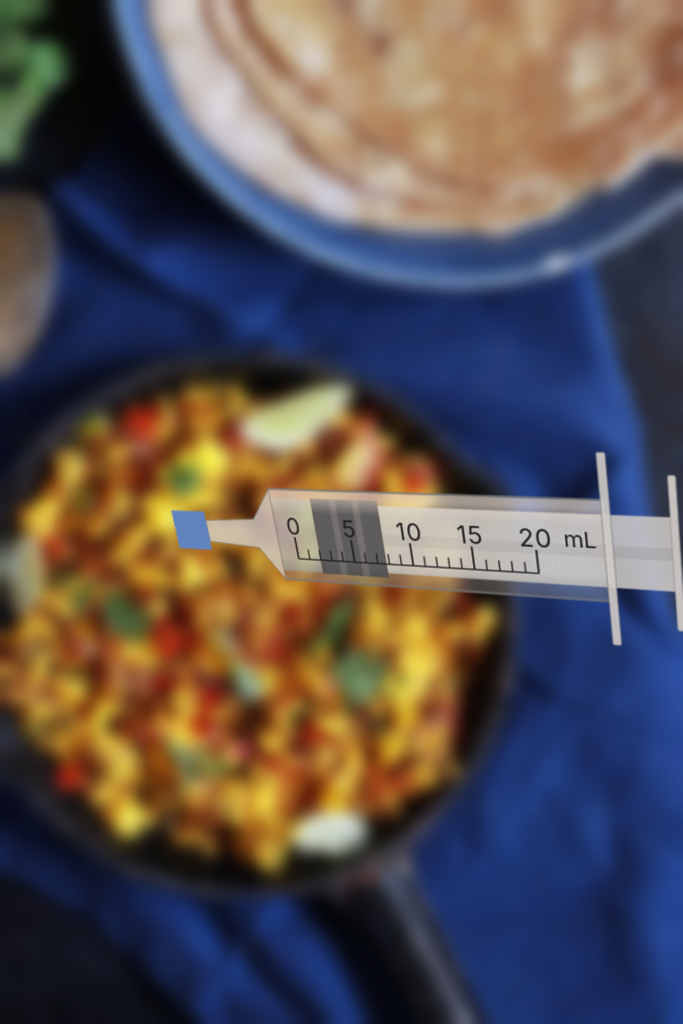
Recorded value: 2 mL
